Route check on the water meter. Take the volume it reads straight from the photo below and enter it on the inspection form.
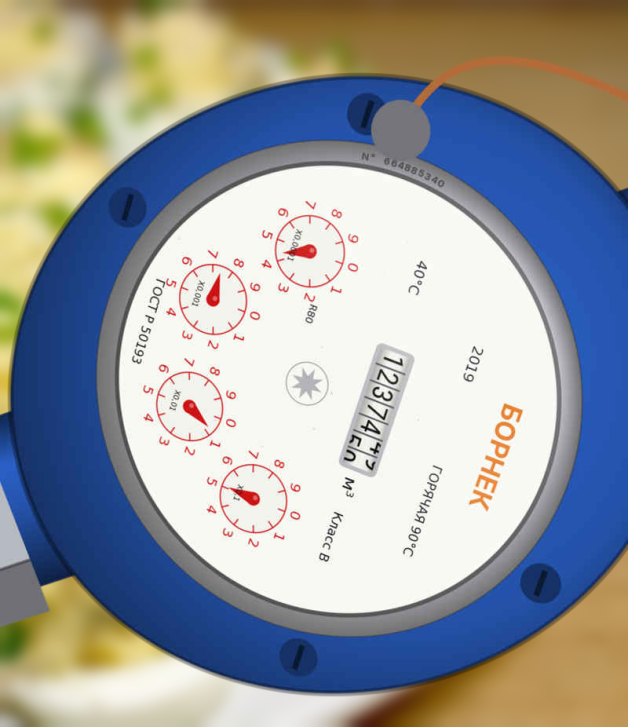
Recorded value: 1237449.5074 m³
